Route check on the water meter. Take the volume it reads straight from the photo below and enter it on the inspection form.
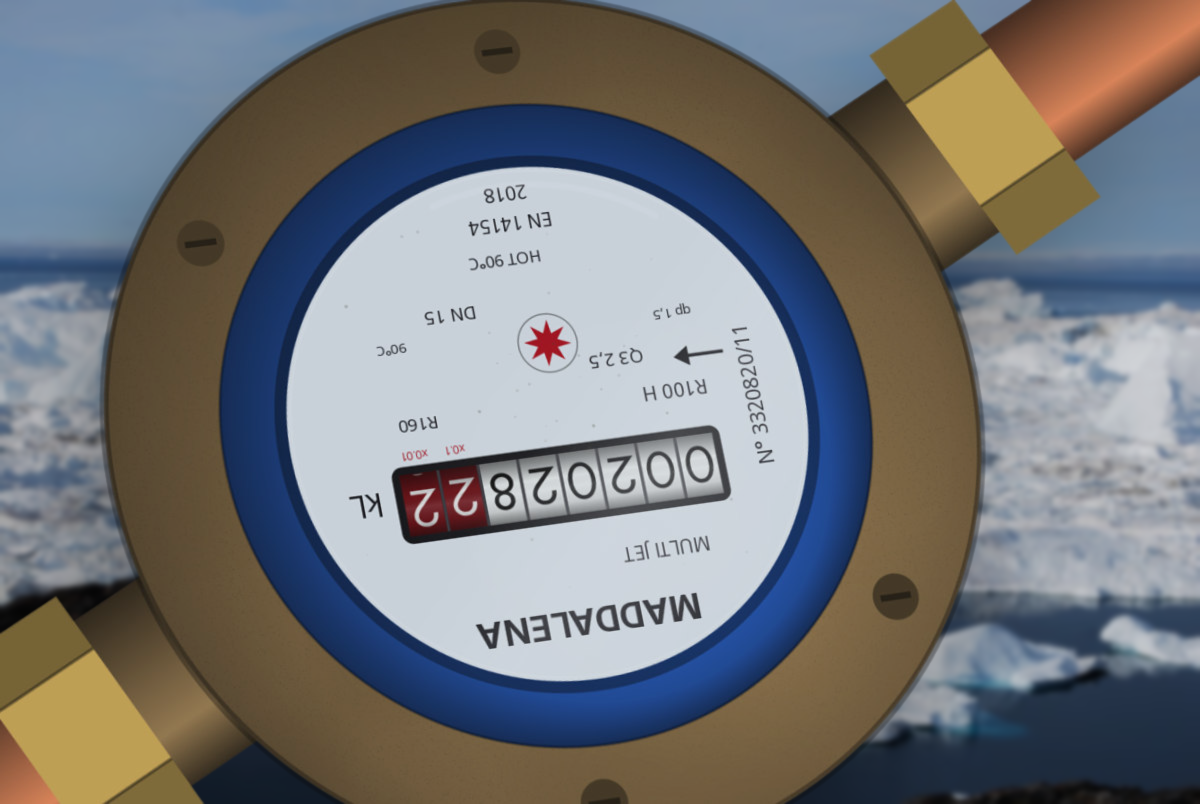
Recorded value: 2028.22 kL
